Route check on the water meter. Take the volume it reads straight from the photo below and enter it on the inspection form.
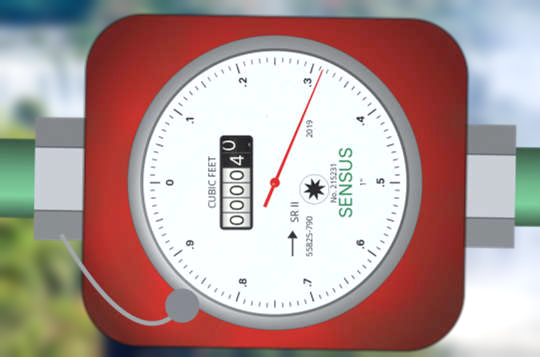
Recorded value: 40.31 ft³
